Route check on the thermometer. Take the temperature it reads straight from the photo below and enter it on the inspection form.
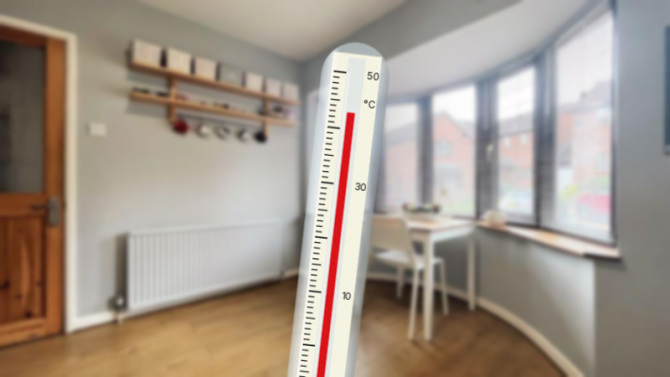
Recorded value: 43 °C
